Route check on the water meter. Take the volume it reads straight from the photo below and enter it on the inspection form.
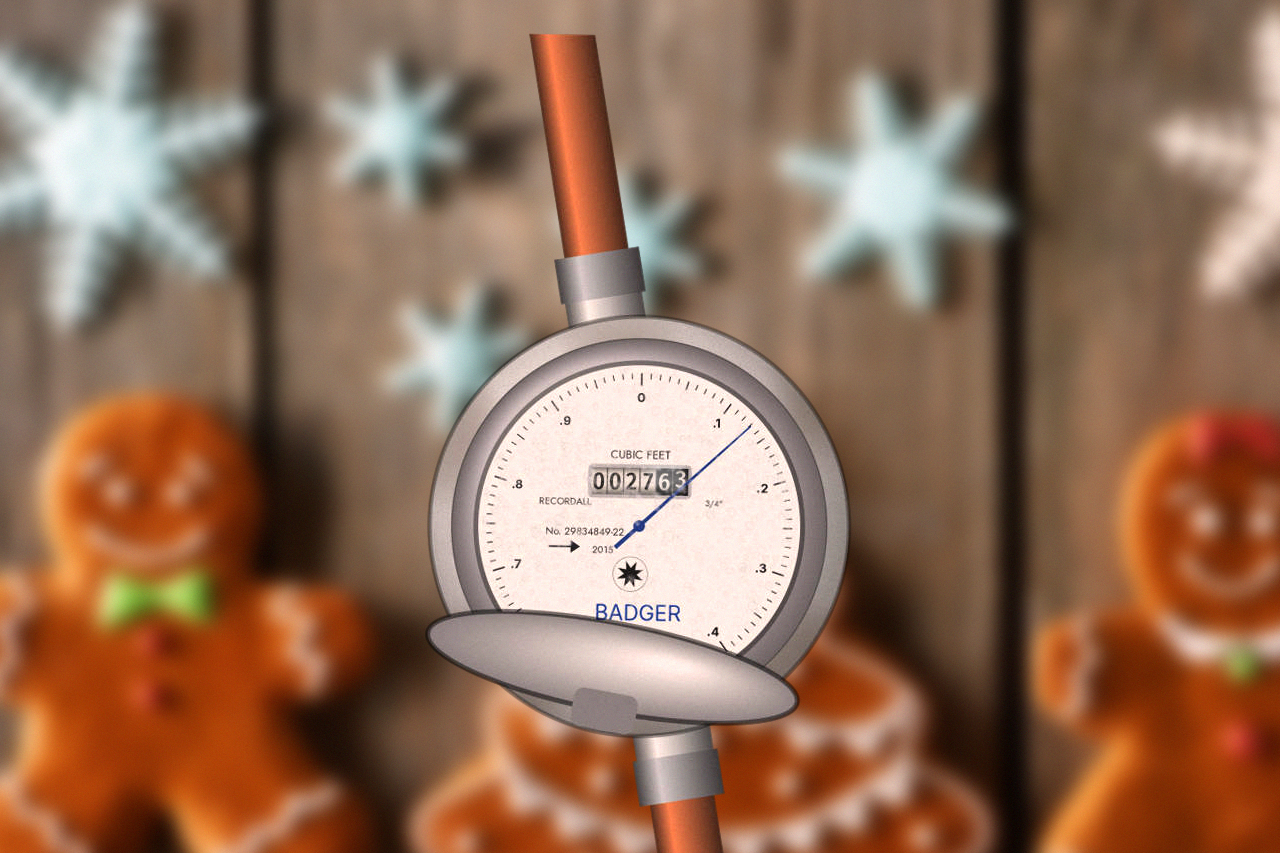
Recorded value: 2763.13 ft³
